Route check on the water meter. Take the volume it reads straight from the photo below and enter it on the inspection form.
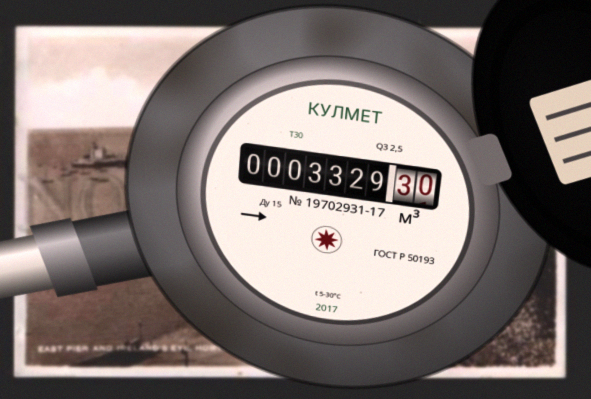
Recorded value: 3329.30 m³
